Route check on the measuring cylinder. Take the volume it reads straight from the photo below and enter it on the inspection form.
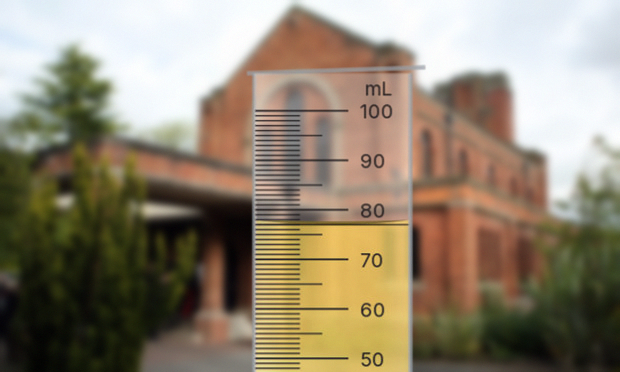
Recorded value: 77 mL
